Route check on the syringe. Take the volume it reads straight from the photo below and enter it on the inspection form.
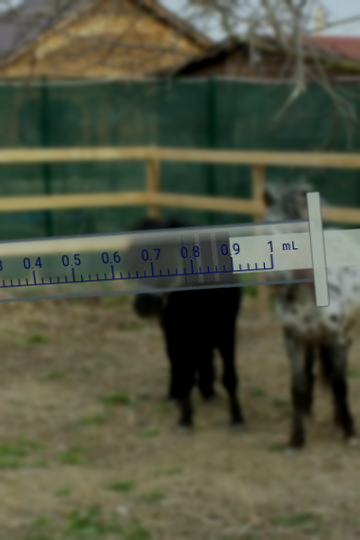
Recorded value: 0.78 mL
